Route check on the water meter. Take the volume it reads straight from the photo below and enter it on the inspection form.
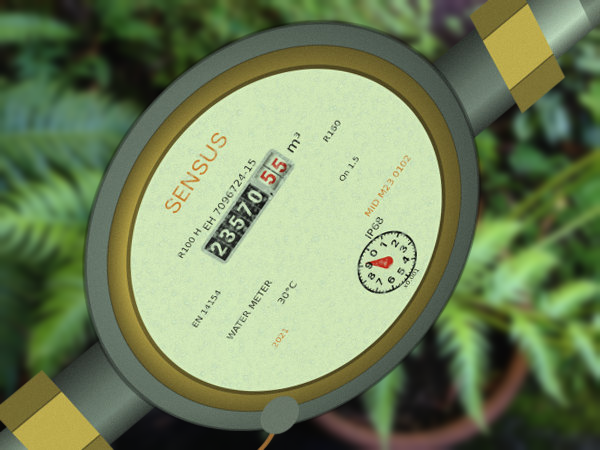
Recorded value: 23570.549 m³
